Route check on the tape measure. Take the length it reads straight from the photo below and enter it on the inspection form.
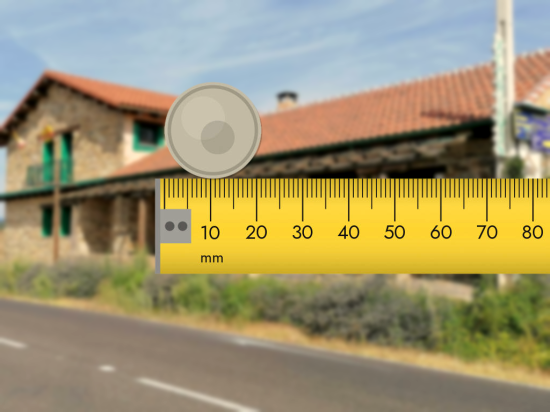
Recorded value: 21 mm
